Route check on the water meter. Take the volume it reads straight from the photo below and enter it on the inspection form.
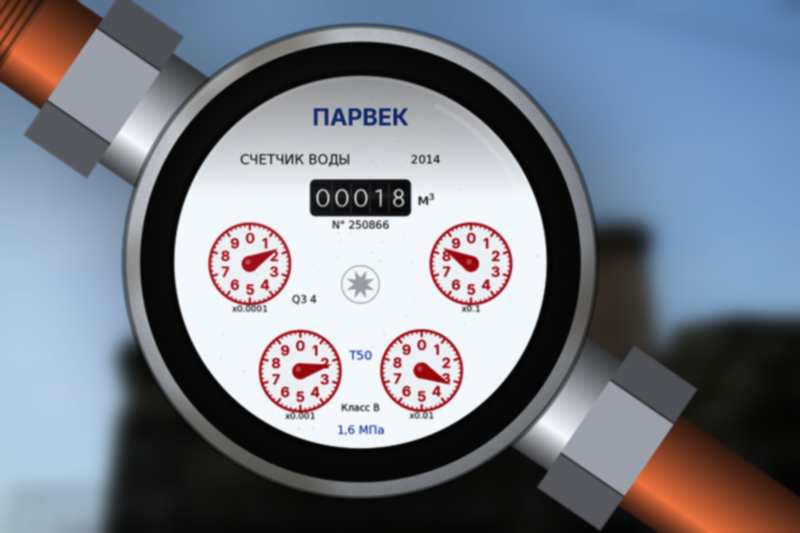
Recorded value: 18.8321 m³
